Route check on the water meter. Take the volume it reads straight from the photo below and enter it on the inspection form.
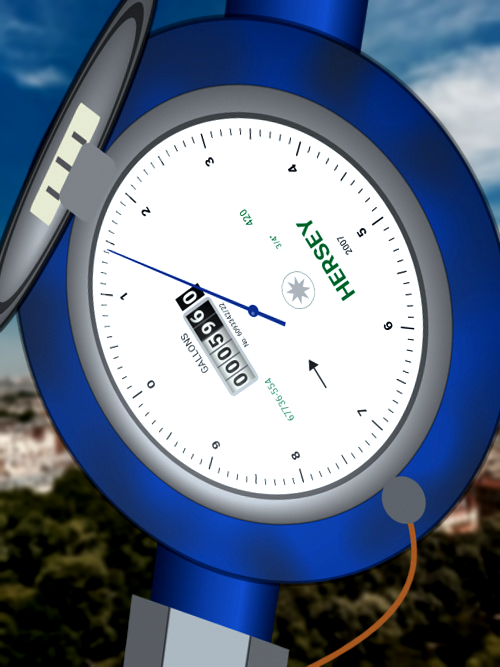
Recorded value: 5961.4 gal
